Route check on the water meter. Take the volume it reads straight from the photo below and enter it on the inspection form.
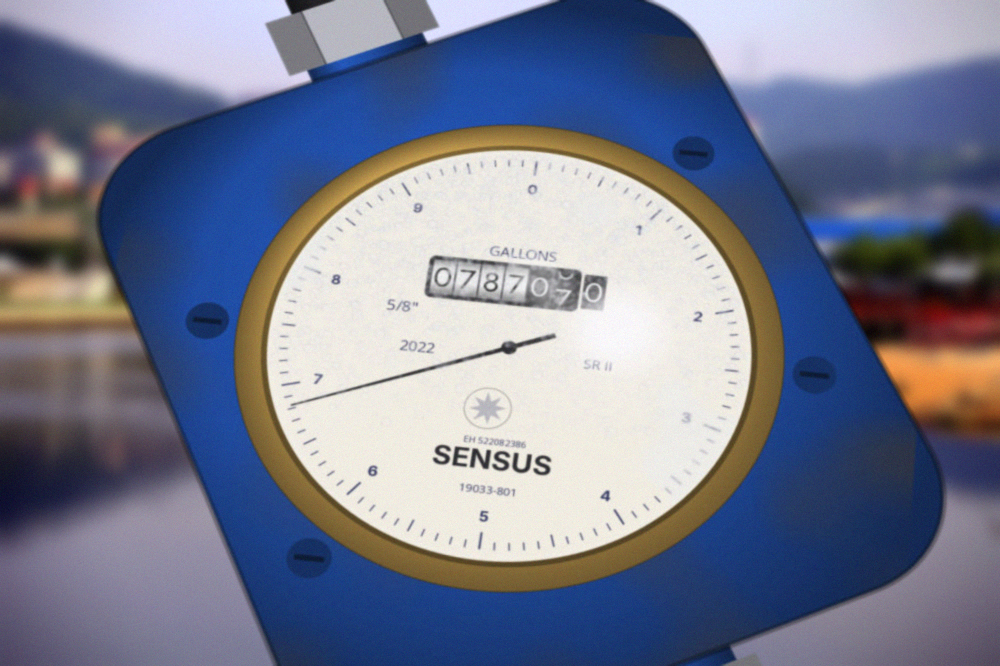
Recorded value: 787066.8 gal
